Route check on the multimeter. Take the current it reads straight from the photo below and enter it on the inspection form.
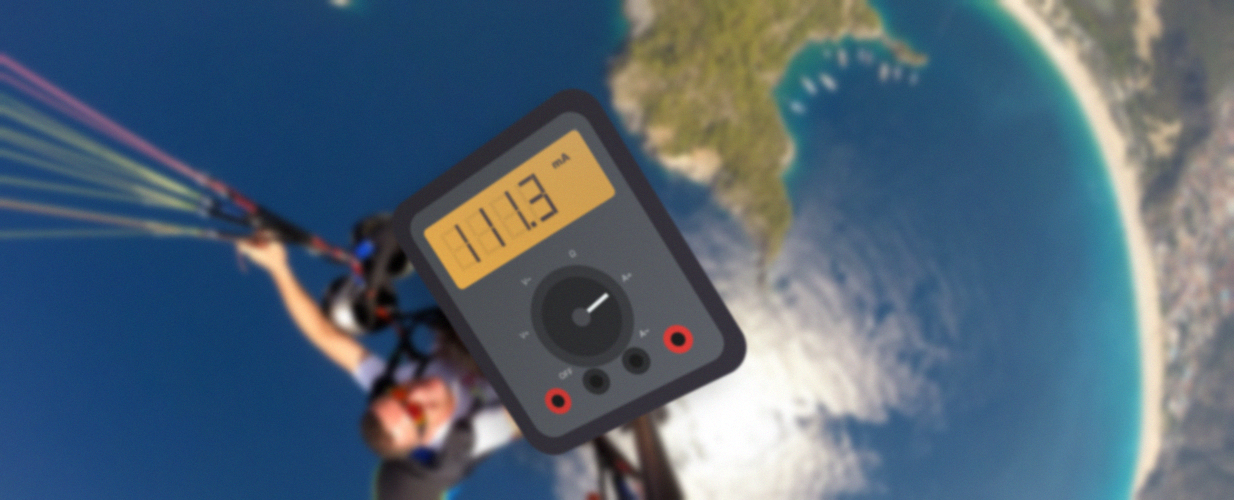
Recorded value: 111.3 mA
